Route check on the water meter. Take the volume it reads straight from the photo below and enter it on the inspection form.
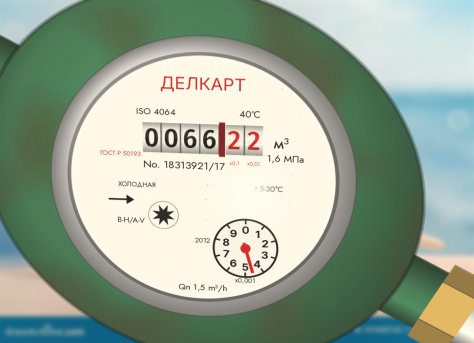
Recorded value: 66.224 m³
